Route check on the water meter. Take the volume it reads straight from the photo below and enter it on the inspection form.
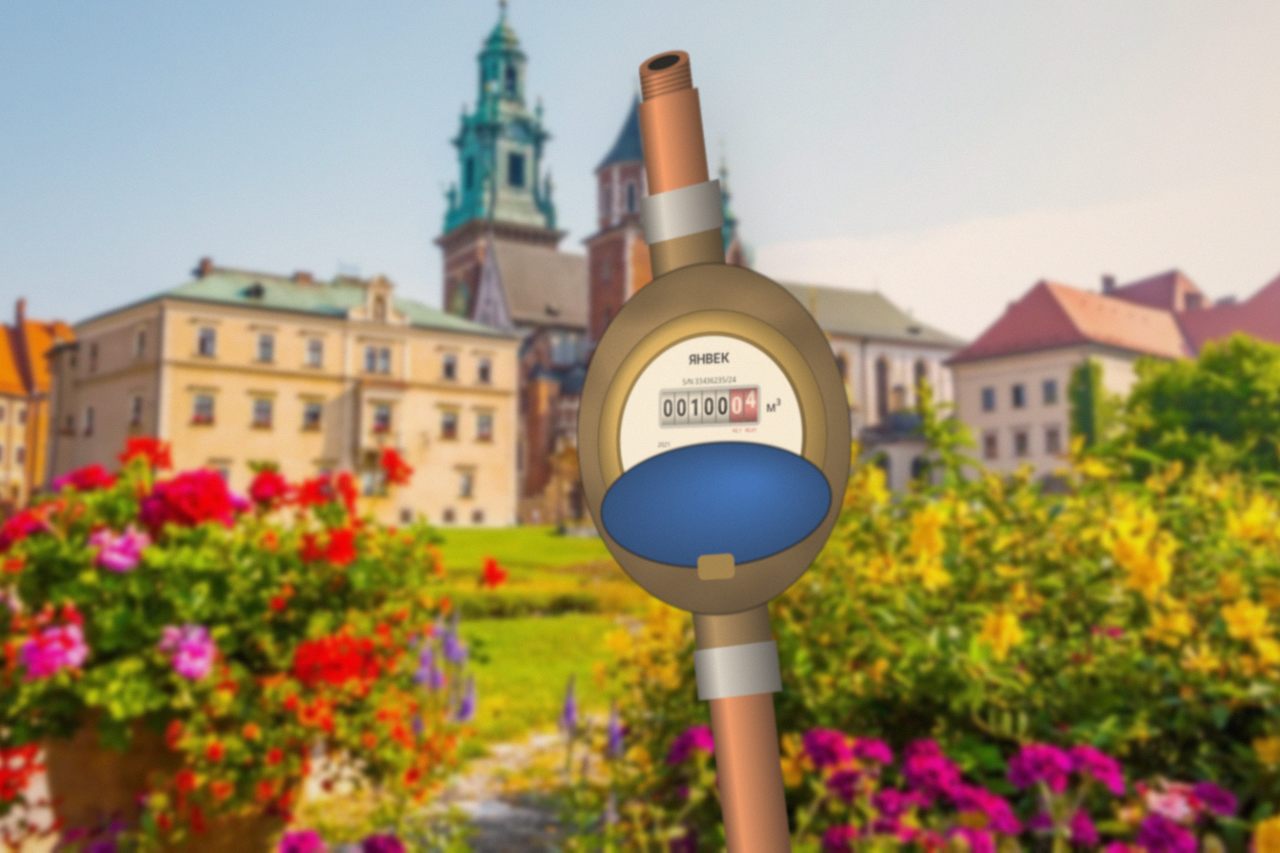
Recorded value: 100.04 m³
